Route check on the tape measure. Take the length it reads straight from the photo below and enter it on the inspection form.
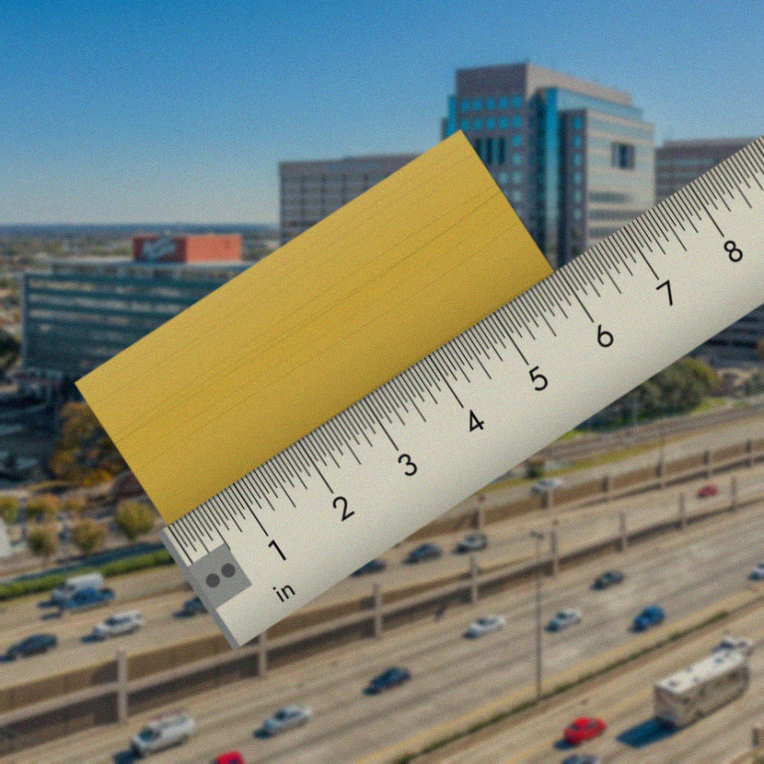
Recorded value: 5.9375 in
